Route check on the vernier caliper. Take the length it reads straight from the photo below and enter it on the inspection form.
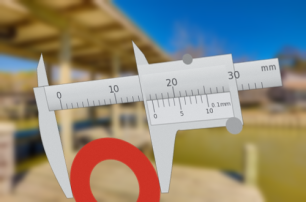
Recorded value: 16.2 mm
